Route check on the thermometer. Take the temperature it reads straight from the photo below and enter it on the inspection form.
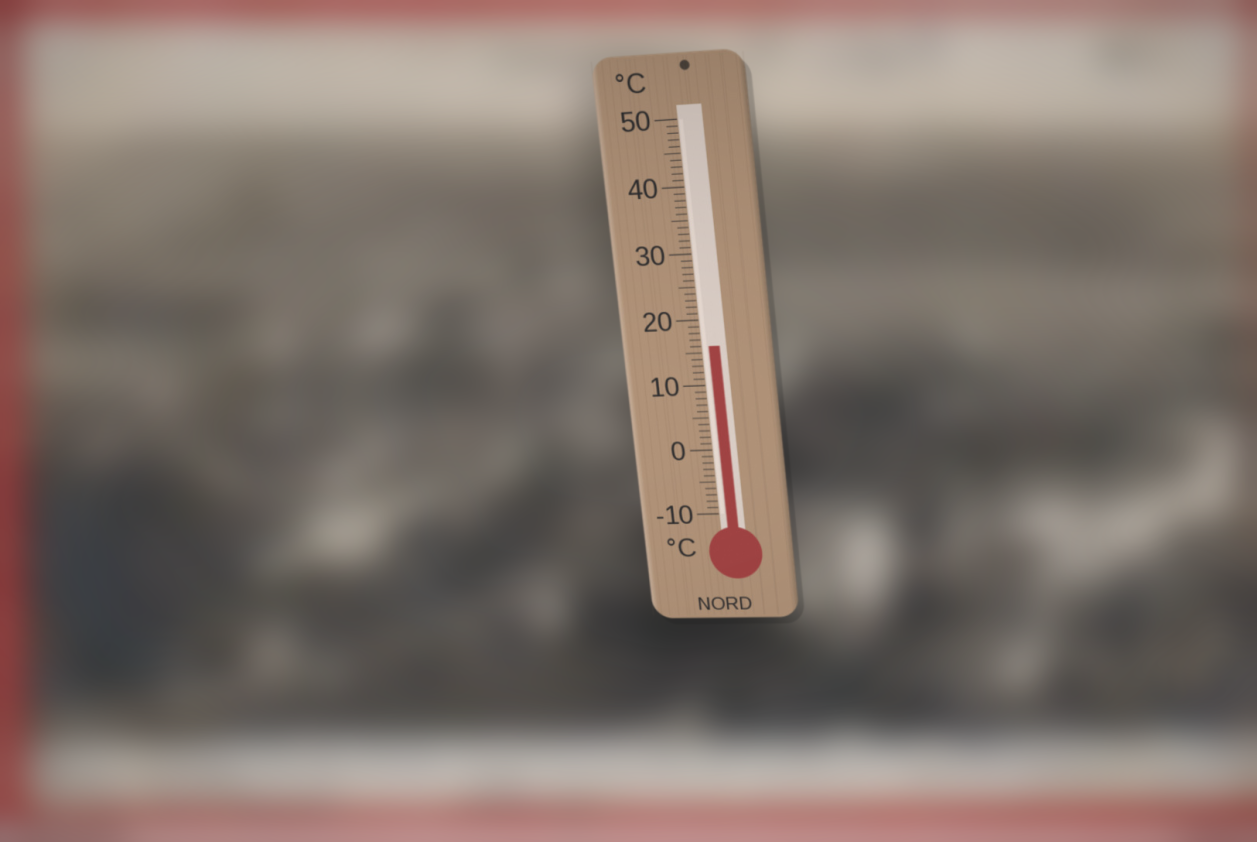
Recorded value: 16 °C
